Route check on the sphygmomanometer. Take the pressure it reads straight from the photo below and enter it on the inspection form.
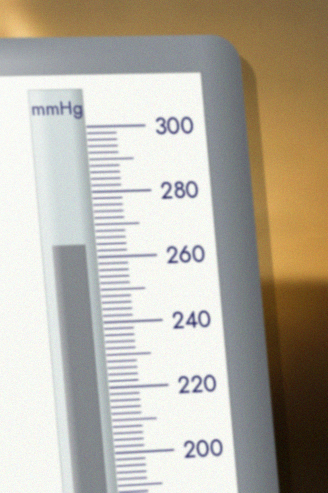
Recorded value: 264 mmHg
